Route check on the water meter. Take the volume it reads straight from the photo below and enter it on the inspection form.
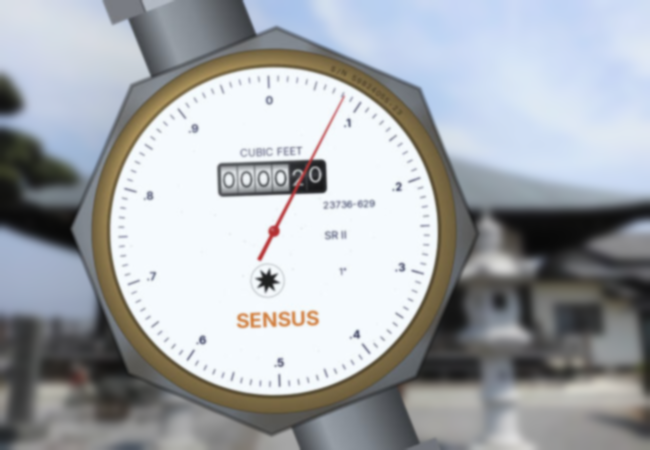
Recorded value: 20.08 ft³
